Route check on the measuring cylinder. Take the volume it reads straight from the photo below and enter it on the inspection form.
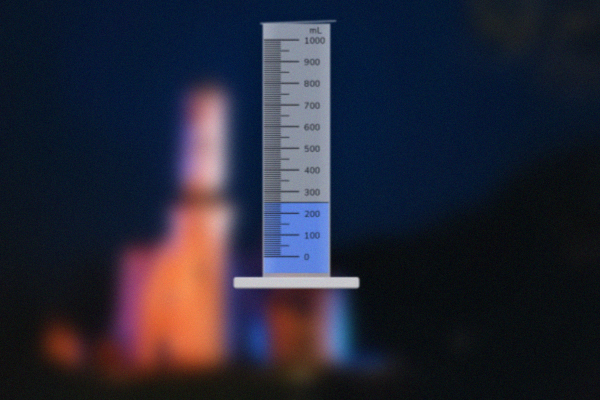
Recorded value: 250 mL
